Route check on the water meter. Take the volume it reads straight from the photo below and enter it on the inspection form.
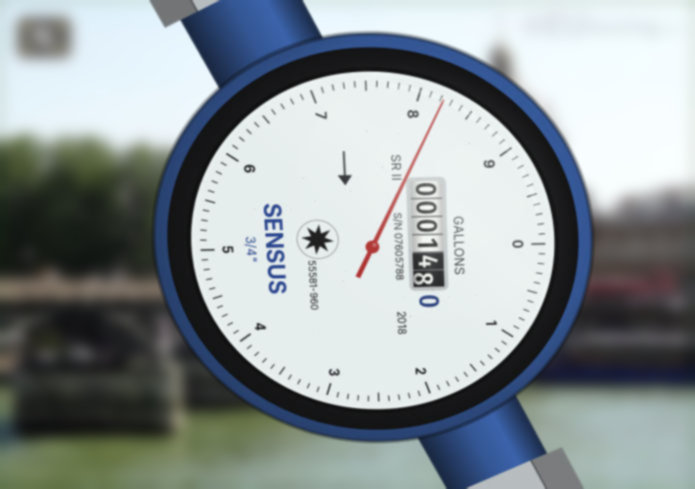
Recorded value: 1478.2 gal
